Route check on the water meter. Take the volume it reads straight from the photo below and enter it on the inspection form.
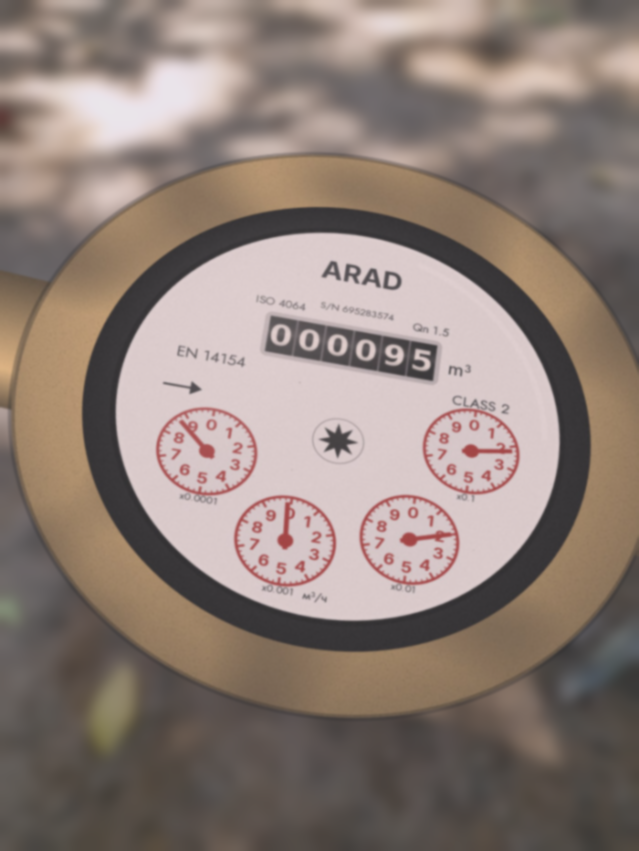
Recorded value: 95.2198 m³
